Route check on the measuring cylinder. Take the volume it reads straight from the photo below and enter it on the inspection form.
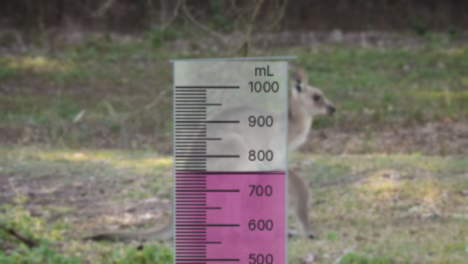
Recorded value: 750 mL
